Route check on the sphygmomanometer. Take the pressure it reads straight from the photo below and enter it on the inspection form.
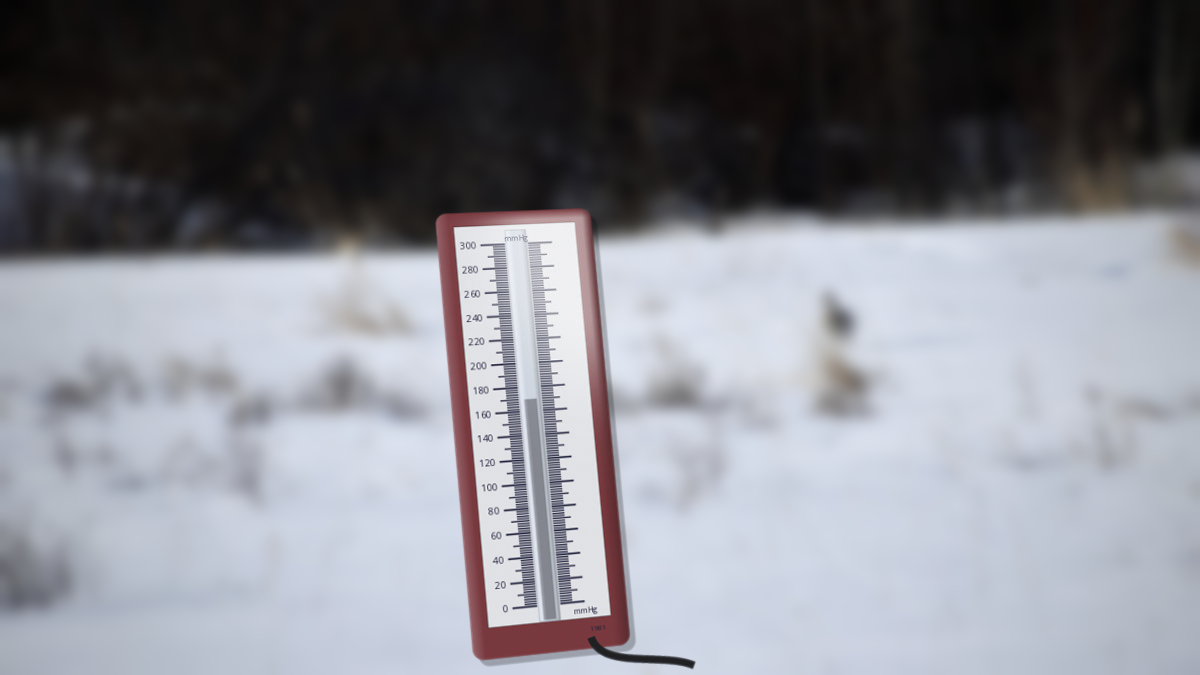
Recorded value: 170 mmHg
